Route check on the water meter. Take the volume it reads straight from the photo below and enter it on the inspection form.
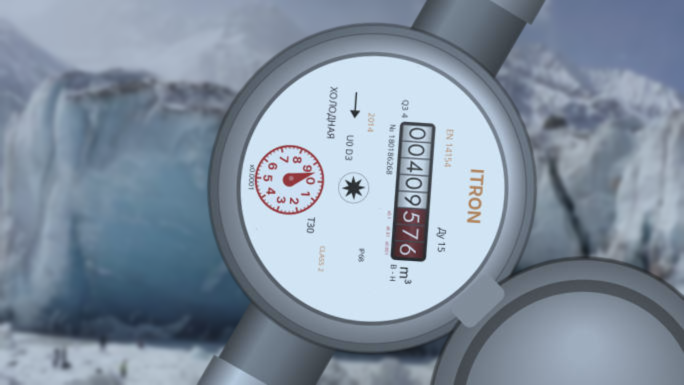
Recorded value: 409.5759 m³
